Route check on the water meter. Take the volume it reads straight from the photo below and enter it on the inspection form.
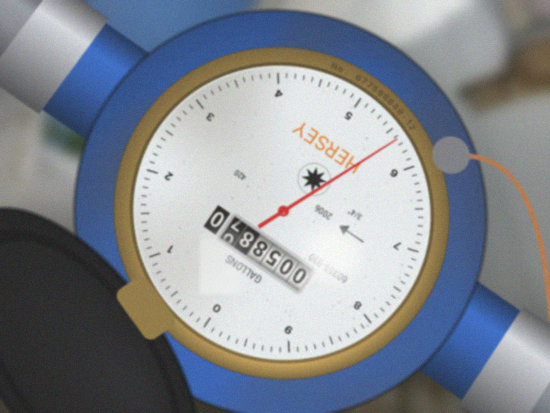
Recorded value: 58865.6 gal
